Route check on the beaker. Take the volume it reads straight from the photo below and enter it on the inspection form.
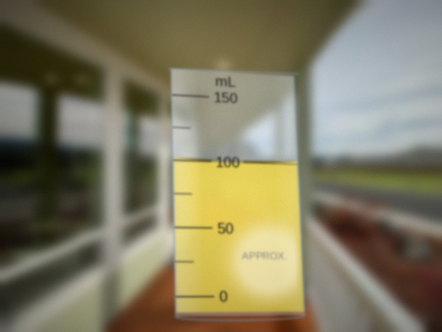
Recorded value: 100 mL
